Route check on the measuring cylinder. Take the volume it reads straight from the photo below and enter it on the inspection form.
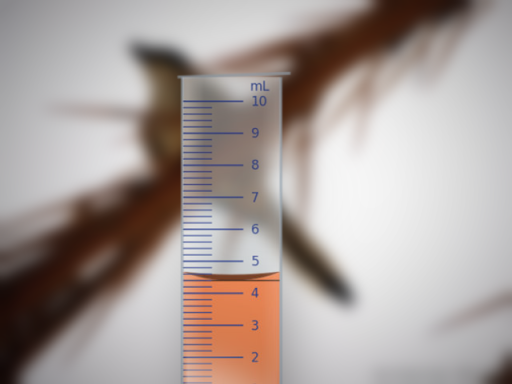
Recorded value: 4.4 mL
